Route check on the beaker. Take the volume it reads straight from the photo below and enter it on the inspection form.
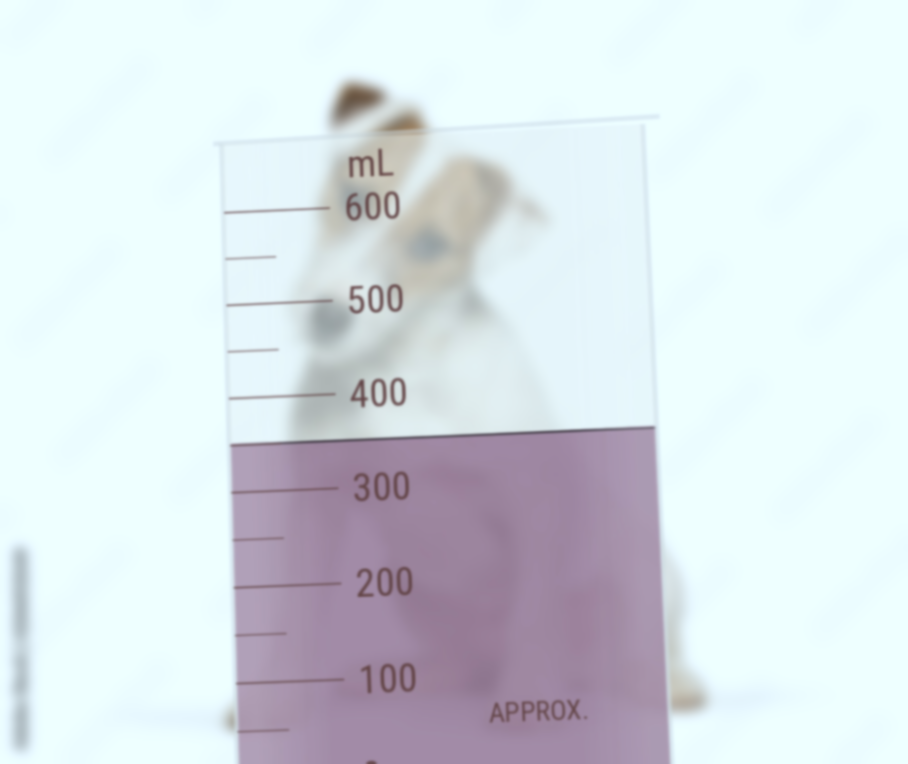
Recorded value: 350 mL
